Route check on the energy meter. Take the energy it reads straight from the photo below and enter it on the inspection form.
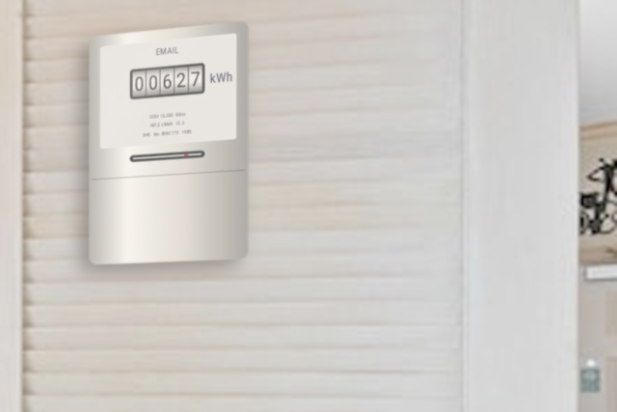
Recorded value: 627 kWh
